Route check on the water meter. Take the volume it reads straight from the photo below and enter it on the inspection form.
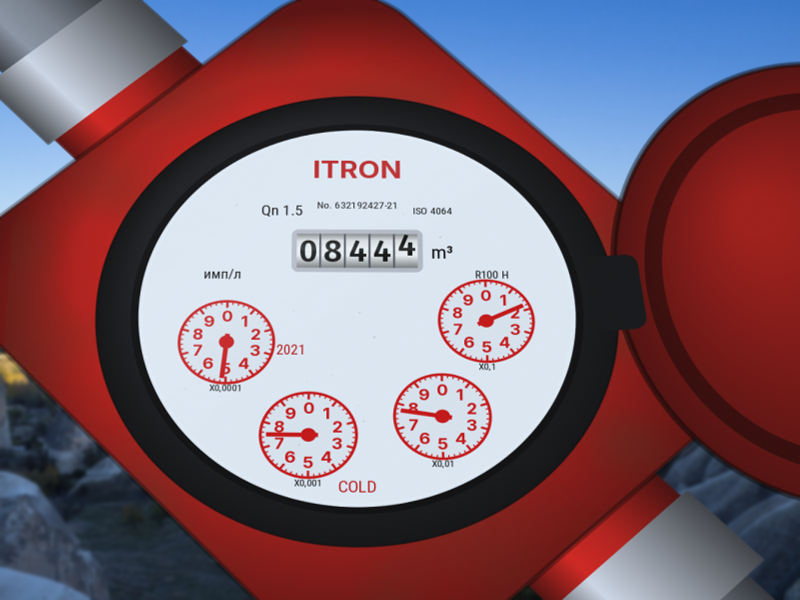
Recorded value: 8444.1775 m³
